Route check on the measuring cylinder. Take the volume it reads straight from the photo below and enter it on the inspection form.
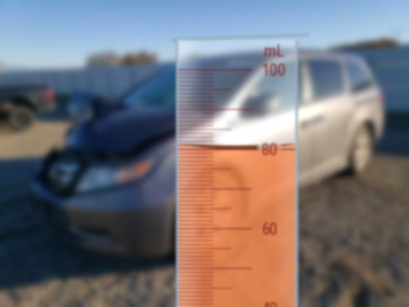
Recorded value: 80 mL
